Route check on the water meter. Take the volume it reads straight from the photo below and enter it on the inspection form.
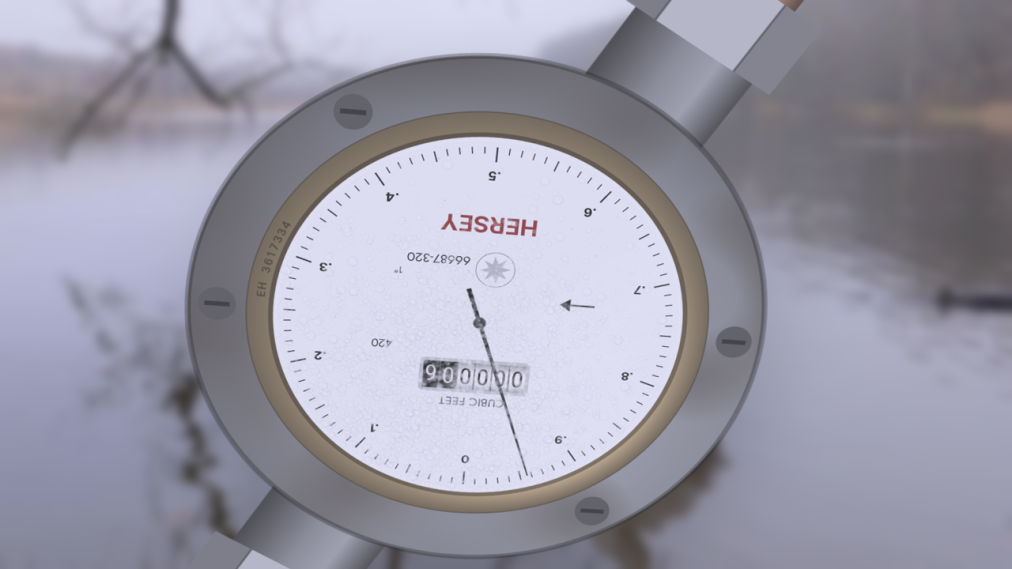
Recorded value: 5.94 ft³
